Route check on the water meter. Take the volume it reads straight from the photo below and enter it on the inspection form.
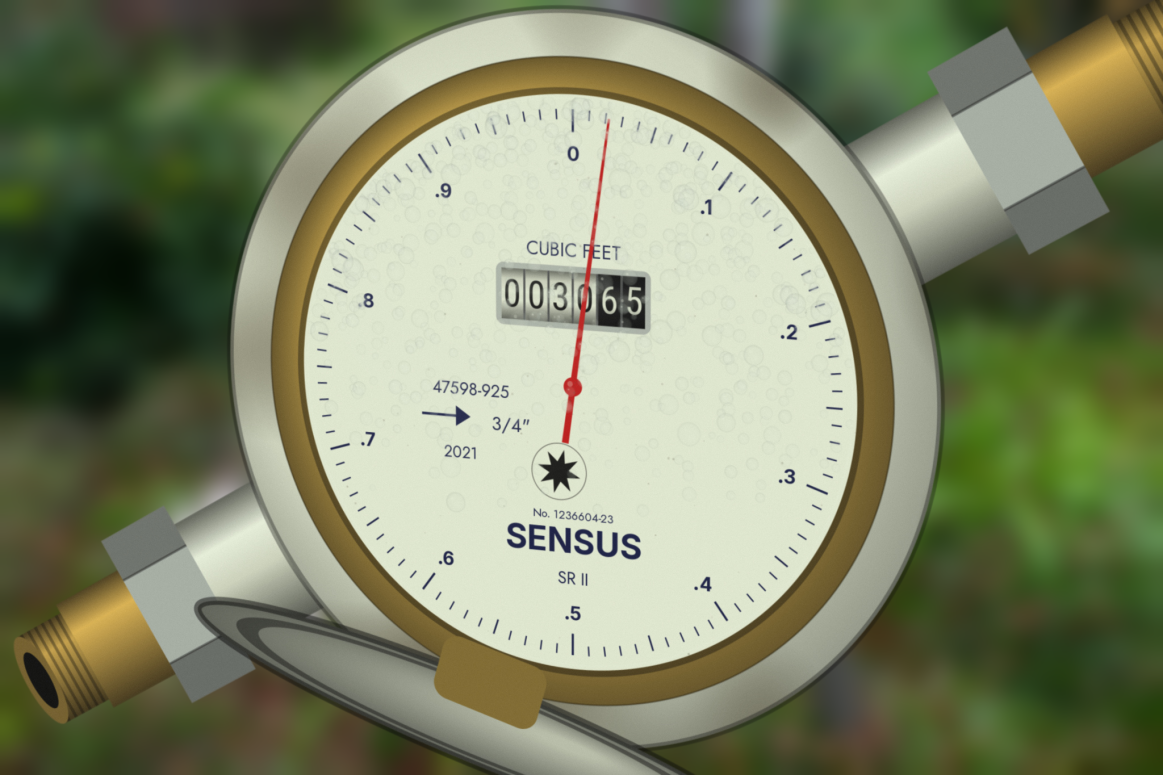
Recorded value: 3065.02 ft³
